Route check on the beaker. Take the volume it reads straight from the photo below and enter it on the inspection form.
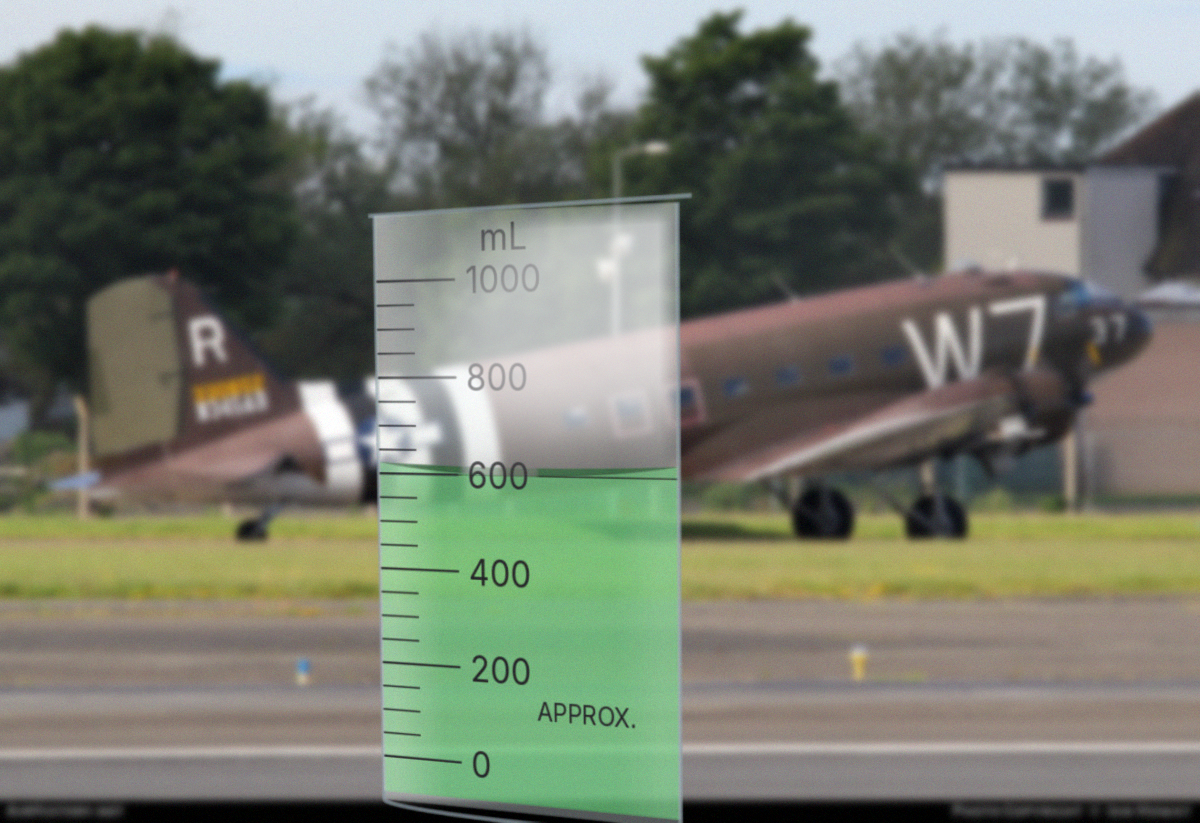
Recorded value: 600 mL
